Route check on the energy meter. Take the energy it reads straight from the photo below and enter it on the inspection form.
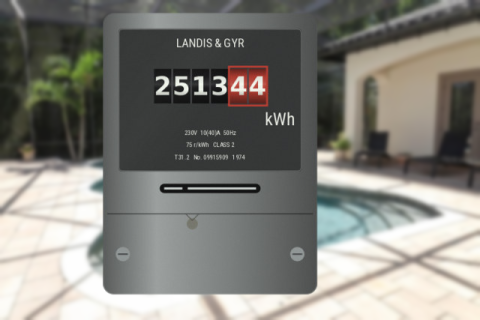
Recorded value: 2513.44 kWh
